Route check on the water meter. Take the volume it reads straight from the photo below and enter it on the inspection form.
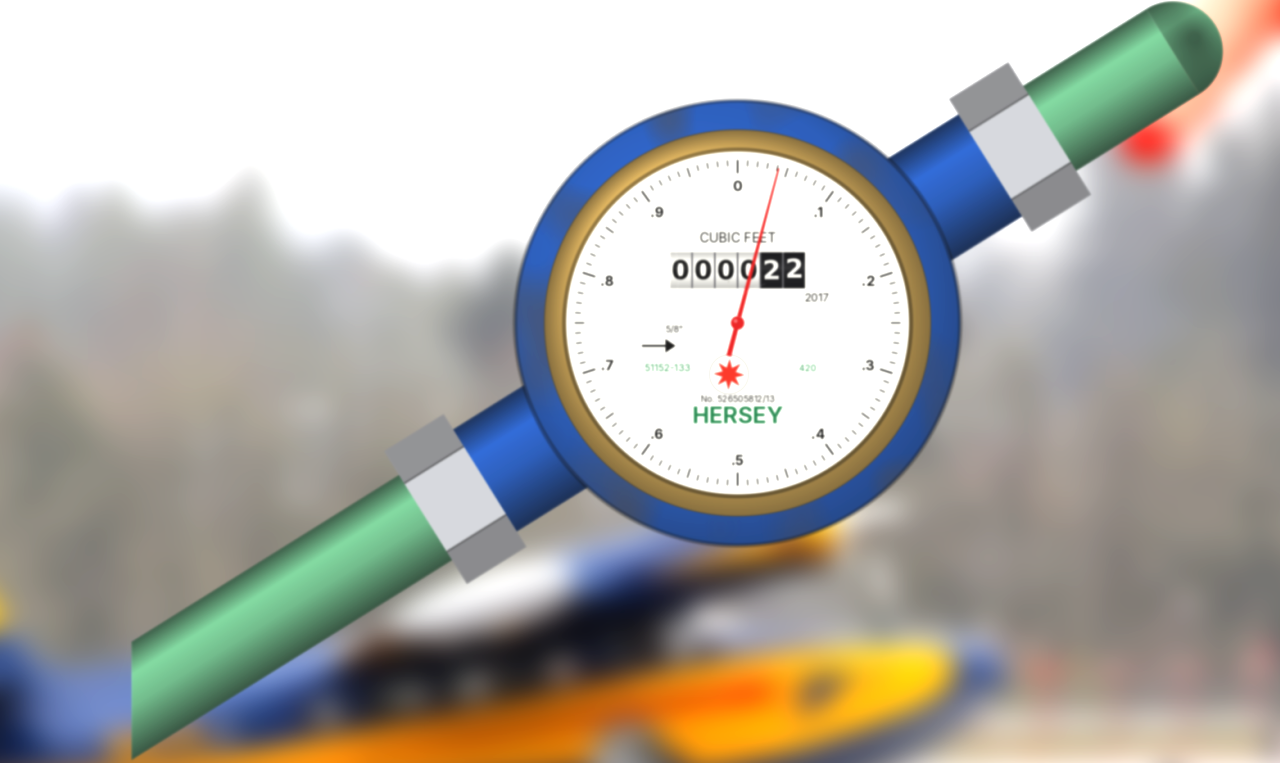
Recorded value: 22.04 ft³
